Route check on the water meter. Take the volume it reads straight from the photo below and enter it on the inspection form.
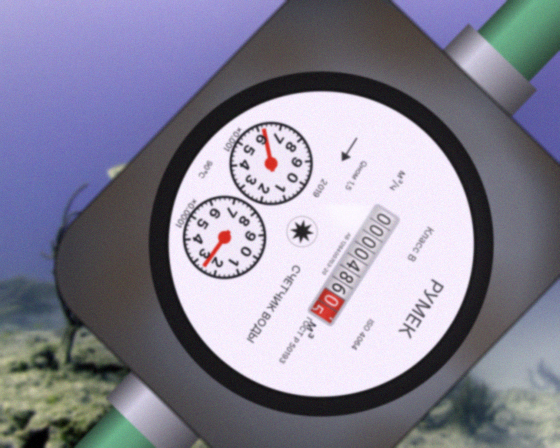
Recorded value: 486.0462 m³
